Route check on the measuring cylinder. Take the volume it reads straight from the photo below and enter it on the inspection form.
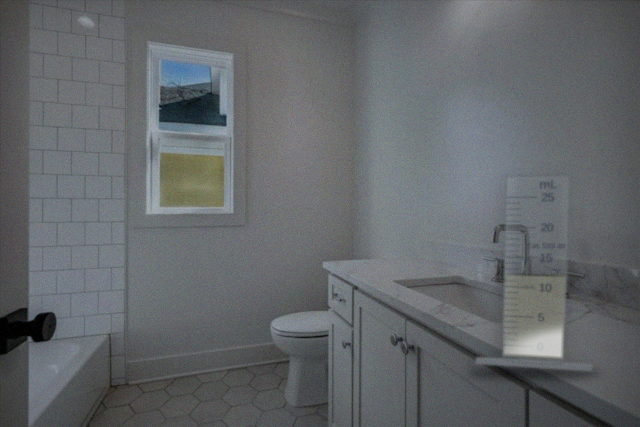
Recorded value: 12 mL
